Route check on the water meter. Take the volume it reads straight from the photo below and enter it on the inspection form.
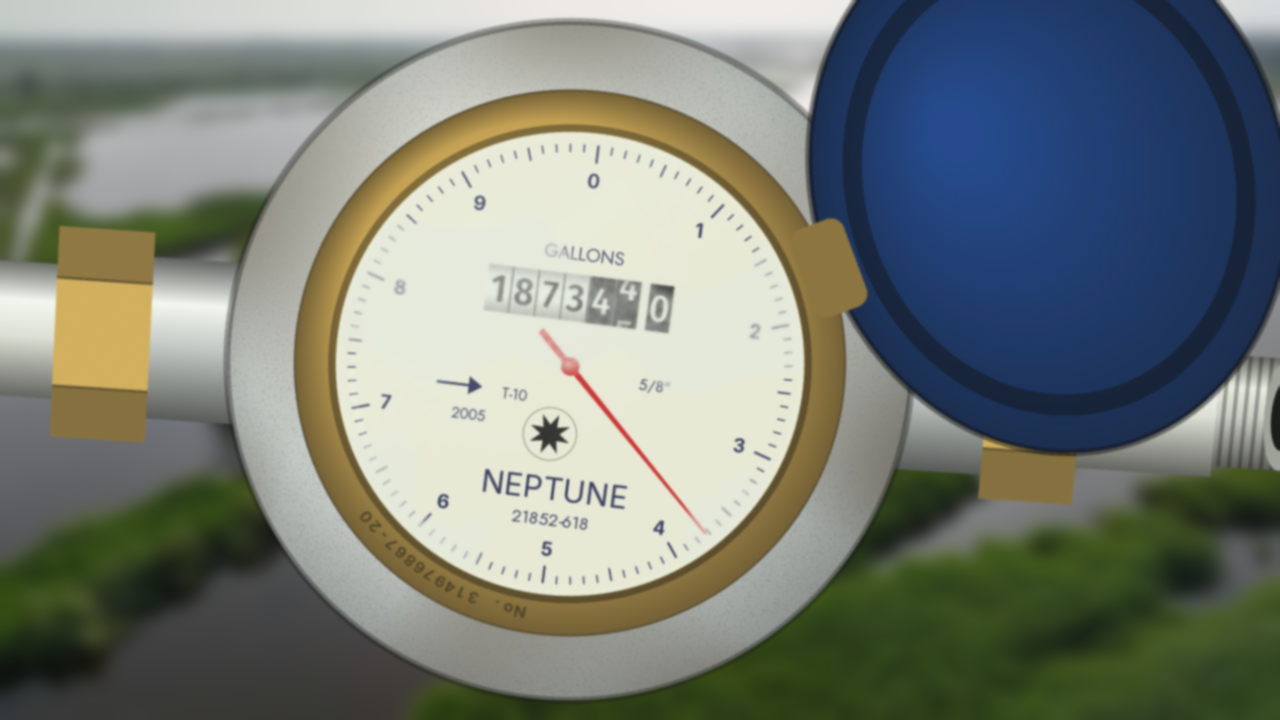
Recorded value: 1873443.7 gal
